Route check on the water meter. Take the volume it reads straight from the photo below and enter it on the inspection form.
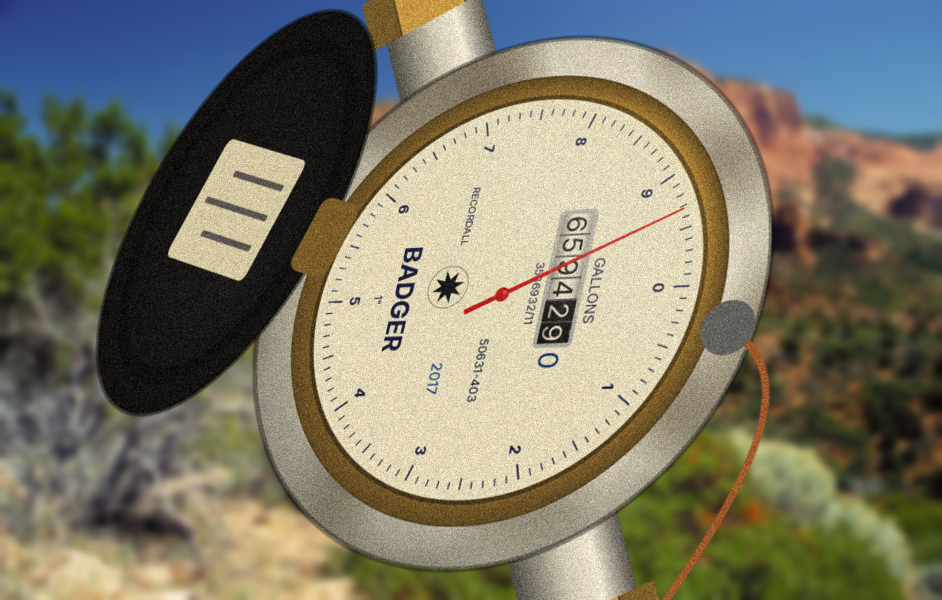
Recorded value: 6594289.3 gal
